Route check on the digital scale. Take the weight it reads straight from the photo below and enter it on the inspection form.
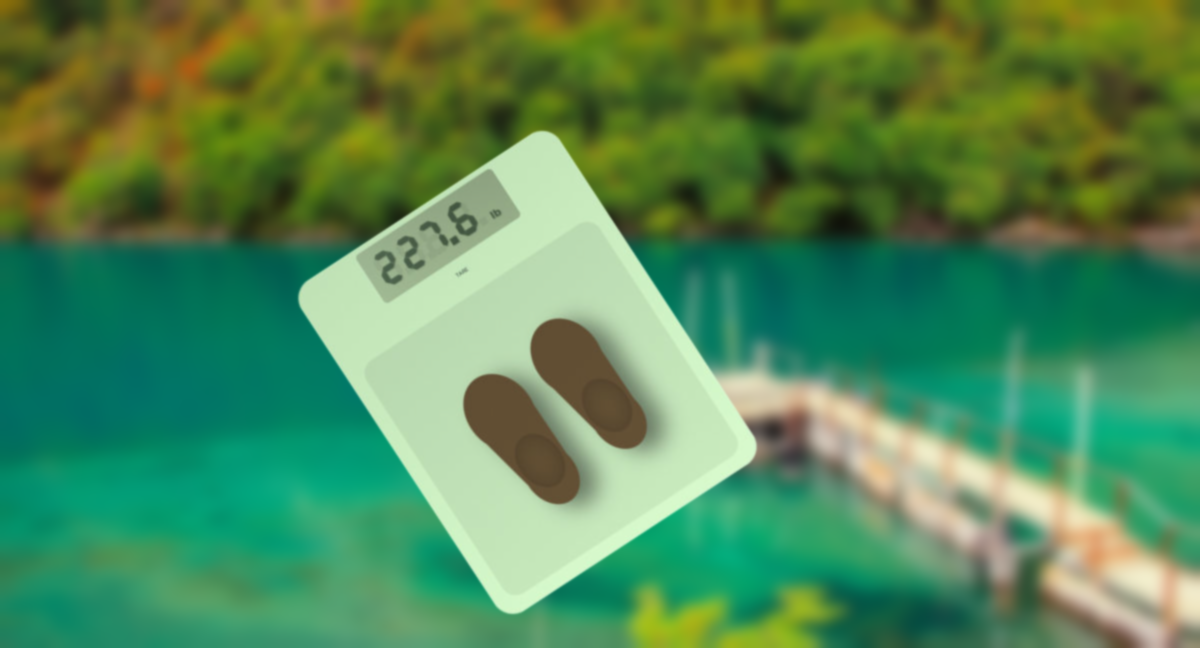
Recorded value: 227.6 lb
